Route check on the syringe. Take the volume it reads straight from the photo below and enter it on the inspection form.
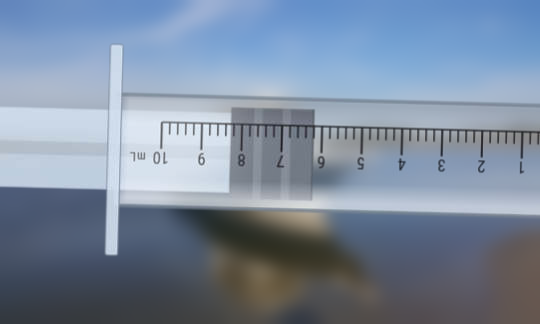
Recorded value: 6.2 mL
